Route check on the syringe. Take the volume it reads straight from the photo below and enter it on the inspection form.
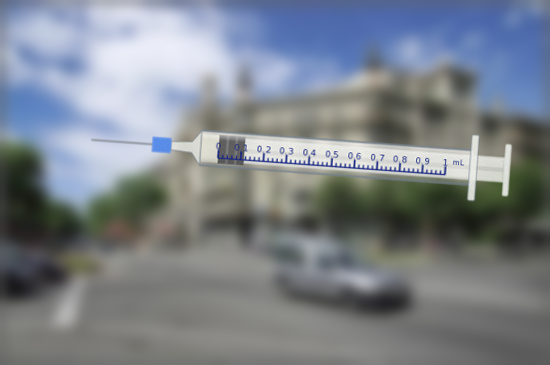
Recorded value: 0 mL
